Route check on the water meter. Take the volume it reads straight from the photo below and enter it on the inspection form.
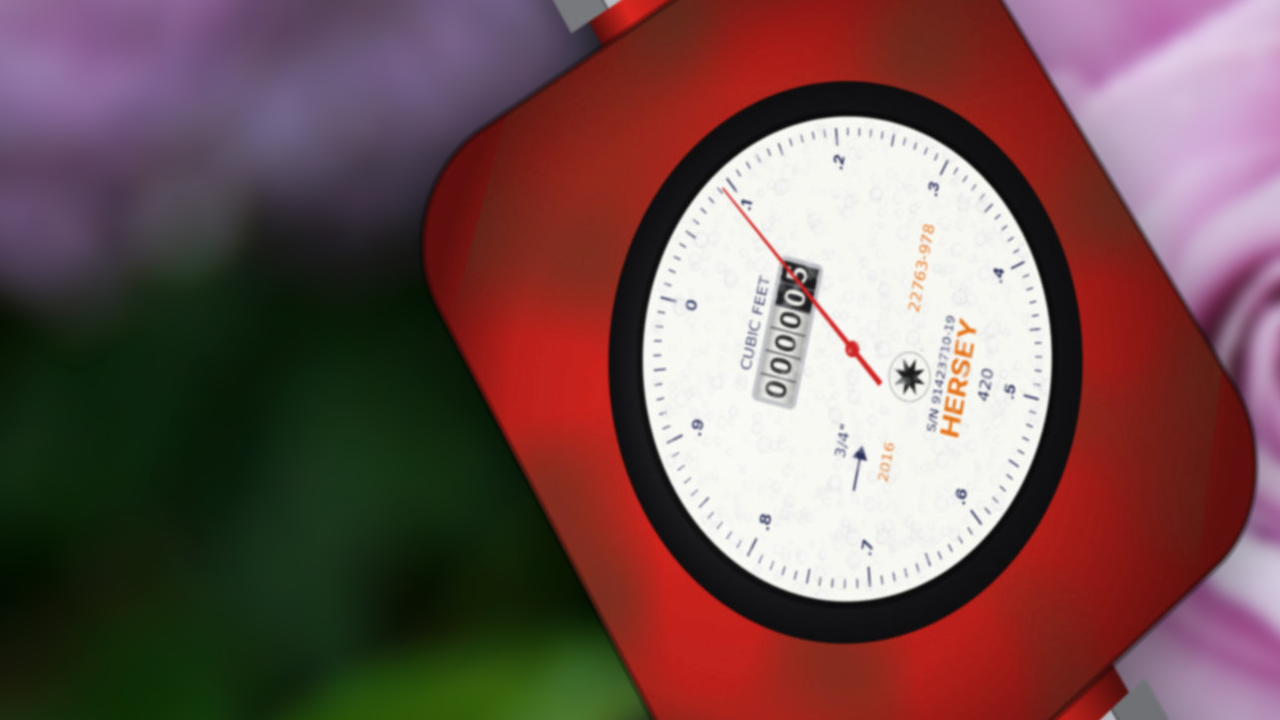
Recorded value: 5.09 ft³
